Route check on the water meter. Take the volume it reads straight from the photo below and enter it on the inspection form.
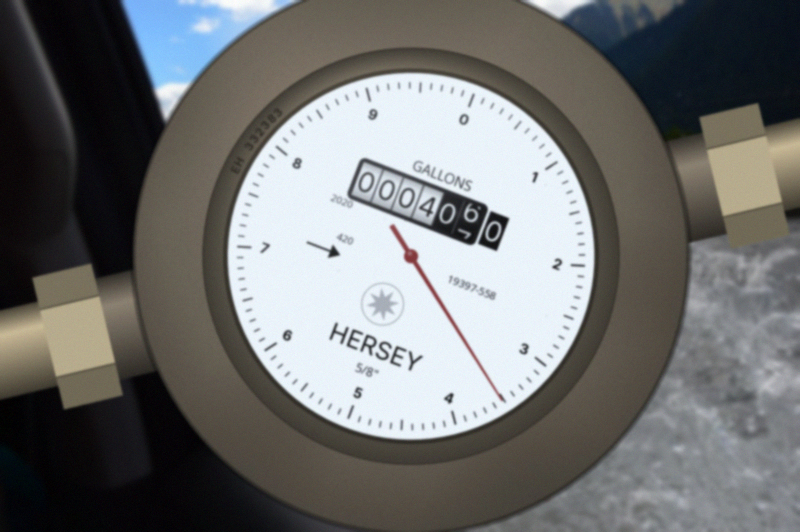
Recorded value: 4063.5 gal
